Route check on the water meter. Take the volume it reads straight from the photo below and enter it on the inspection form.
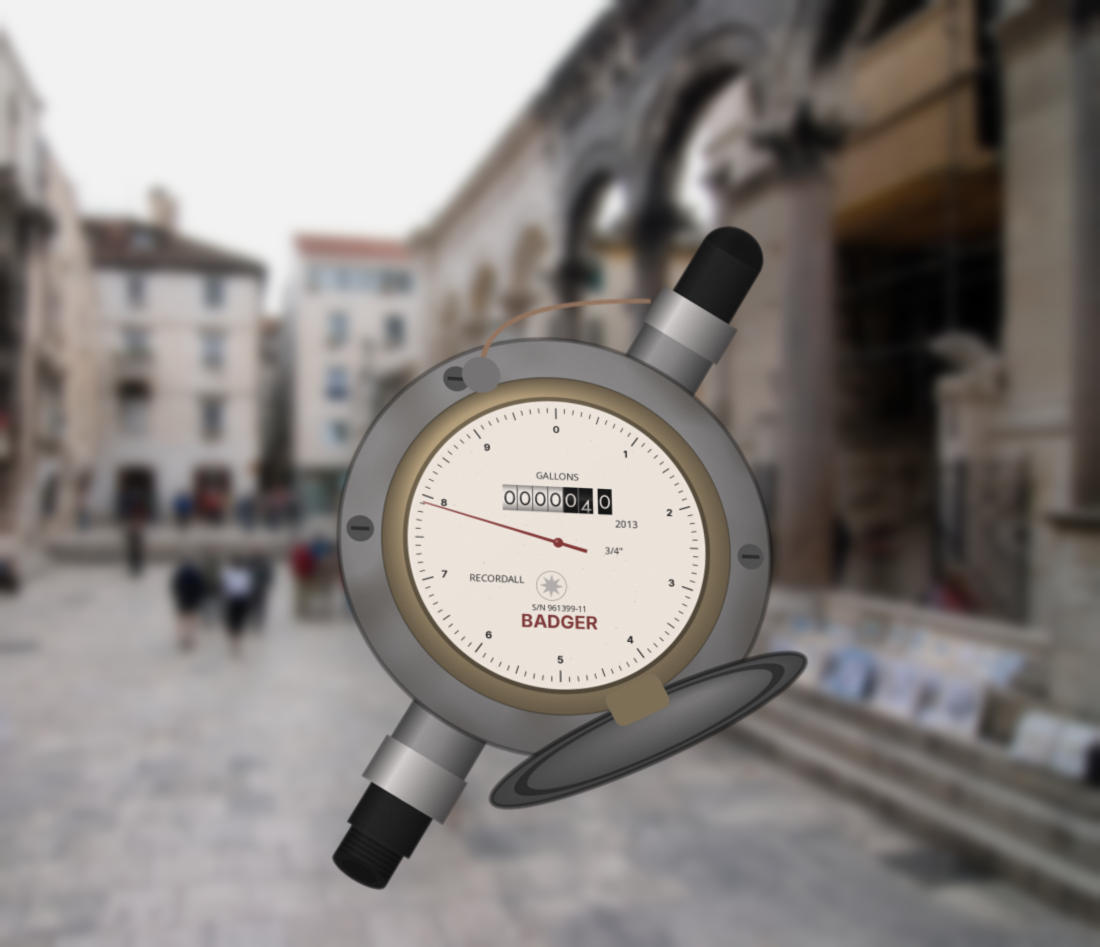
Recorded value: 37.9 gal
